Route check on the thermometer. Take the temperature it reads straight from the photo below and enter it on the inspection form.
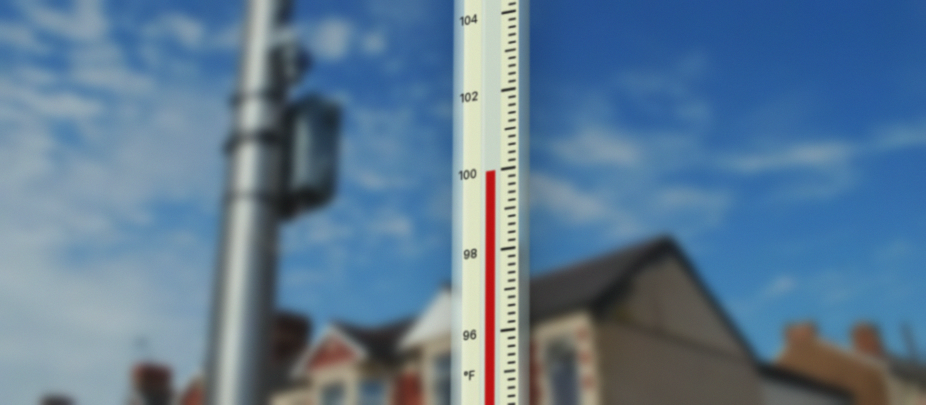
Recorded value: 100 °F
